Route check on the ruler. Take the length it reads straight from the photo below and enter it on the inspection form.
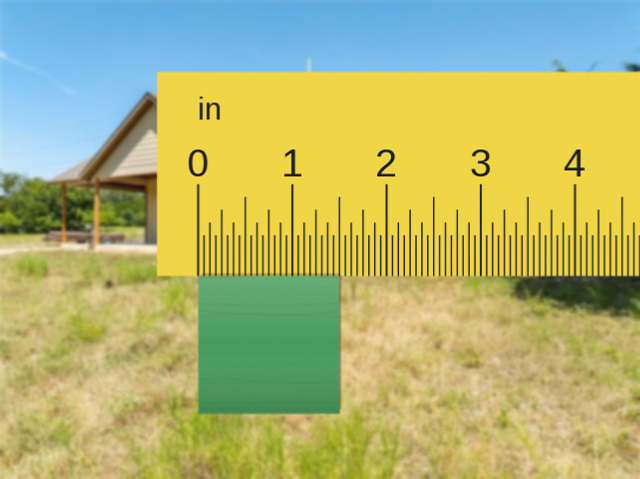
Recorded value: 1.5 in
